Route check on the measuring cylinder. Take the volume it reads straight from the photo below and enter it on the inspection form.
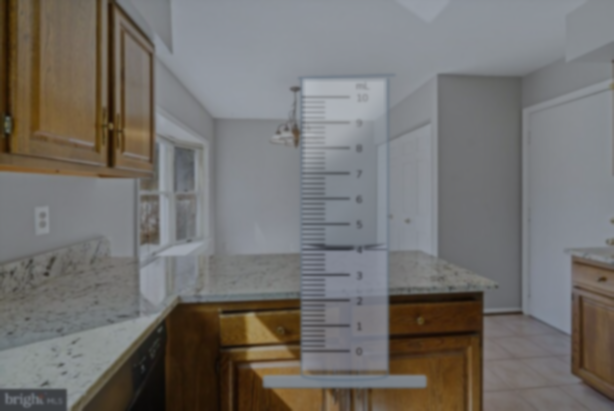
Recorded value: 4 mL
